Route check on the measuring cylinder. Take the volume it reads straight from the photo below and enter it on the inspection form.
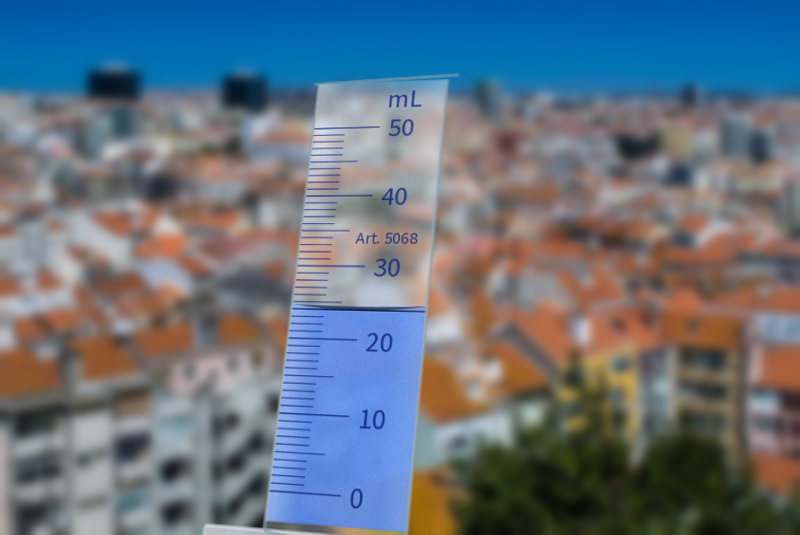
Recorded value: 24 mL
